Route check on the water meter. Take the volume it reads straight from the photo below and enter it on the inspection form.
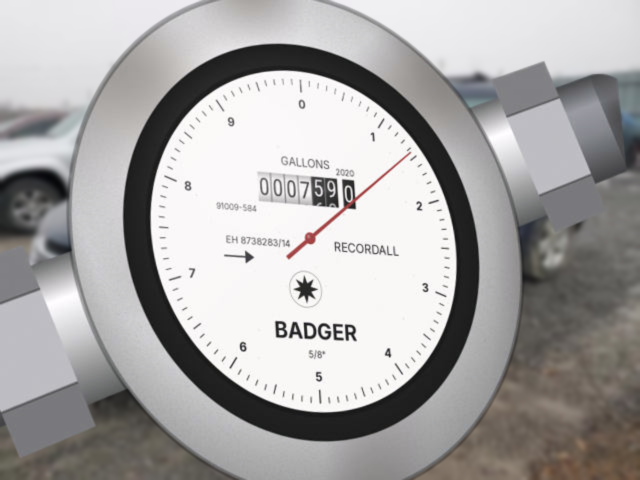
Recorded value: 7591.4 gal
